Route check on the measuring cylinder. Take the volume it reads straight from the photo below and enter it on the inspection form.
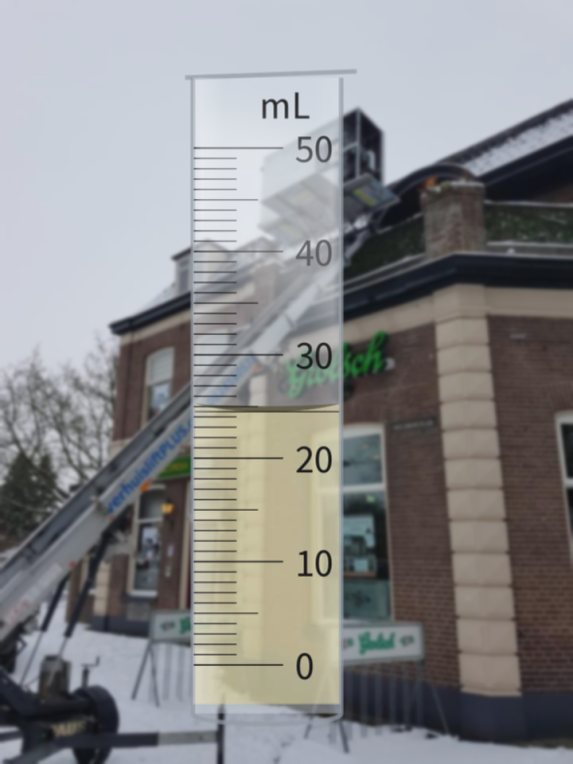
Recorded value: 24.5 mL
